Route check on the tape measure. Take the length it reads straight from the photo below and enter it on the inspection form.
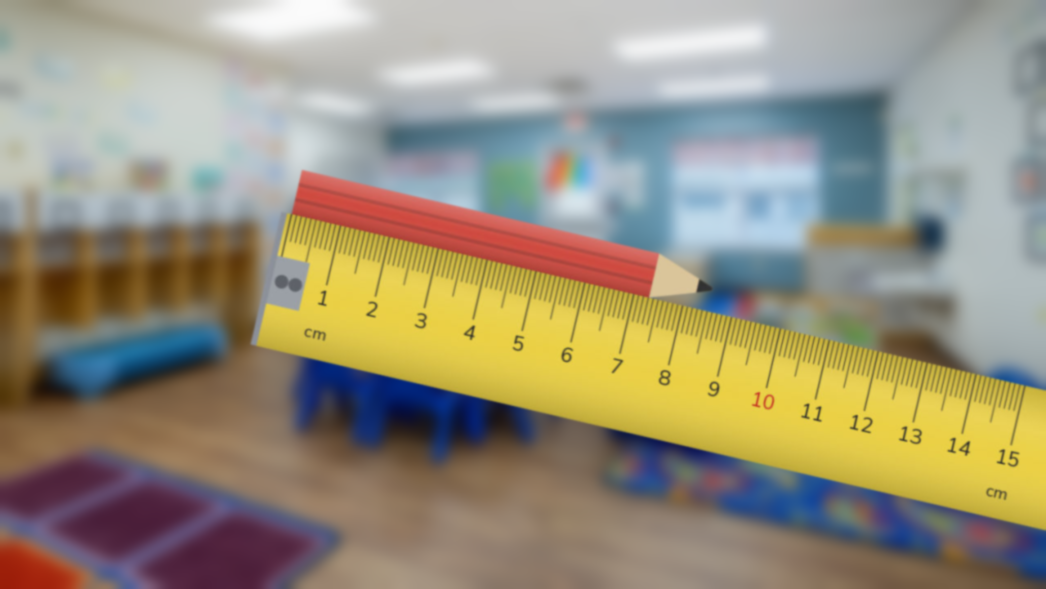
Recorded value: 8.5 cm
